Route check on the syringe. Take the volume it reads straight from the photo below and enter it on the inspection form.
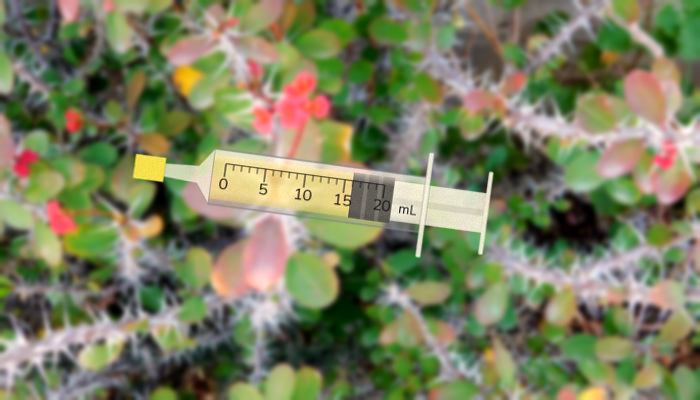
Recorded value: 16 mL
